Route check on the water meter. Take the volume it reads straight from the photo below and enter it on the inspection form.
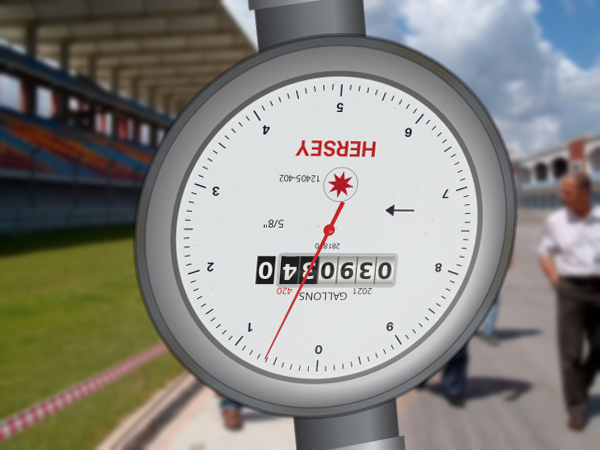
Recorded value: 390340.6 gal
